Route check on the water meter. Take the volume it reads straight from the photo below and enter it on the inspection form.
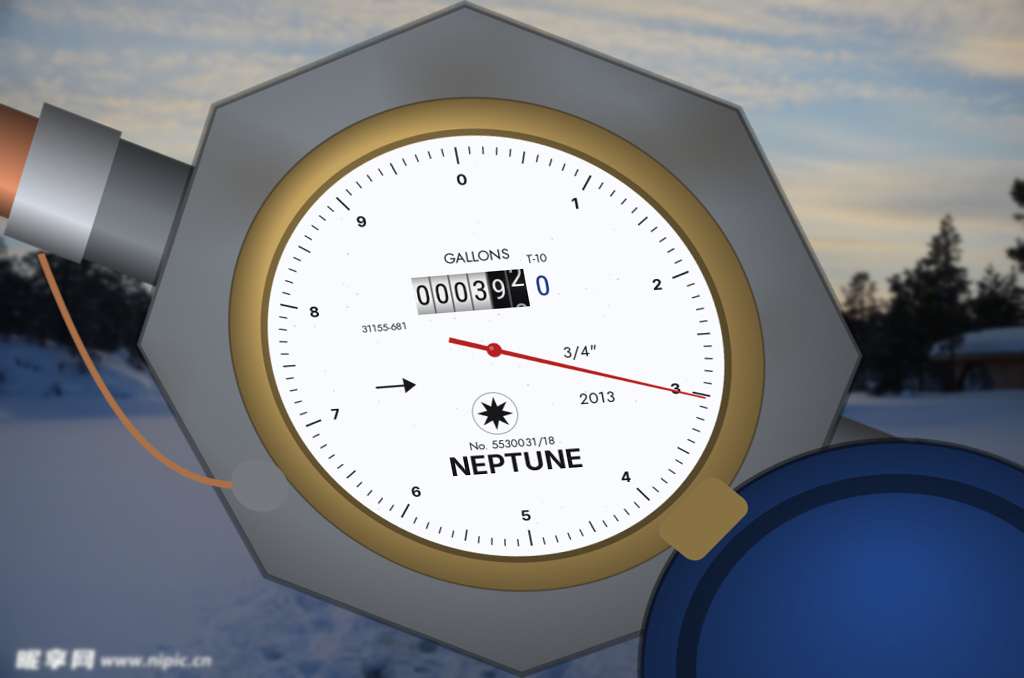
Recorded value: 3923.0 gal
